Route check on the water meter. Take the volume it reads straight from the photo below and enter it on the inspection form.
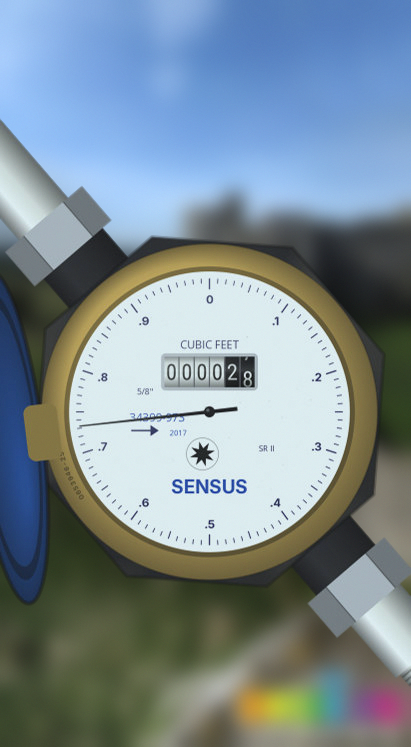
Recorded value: 27.73 ft³
